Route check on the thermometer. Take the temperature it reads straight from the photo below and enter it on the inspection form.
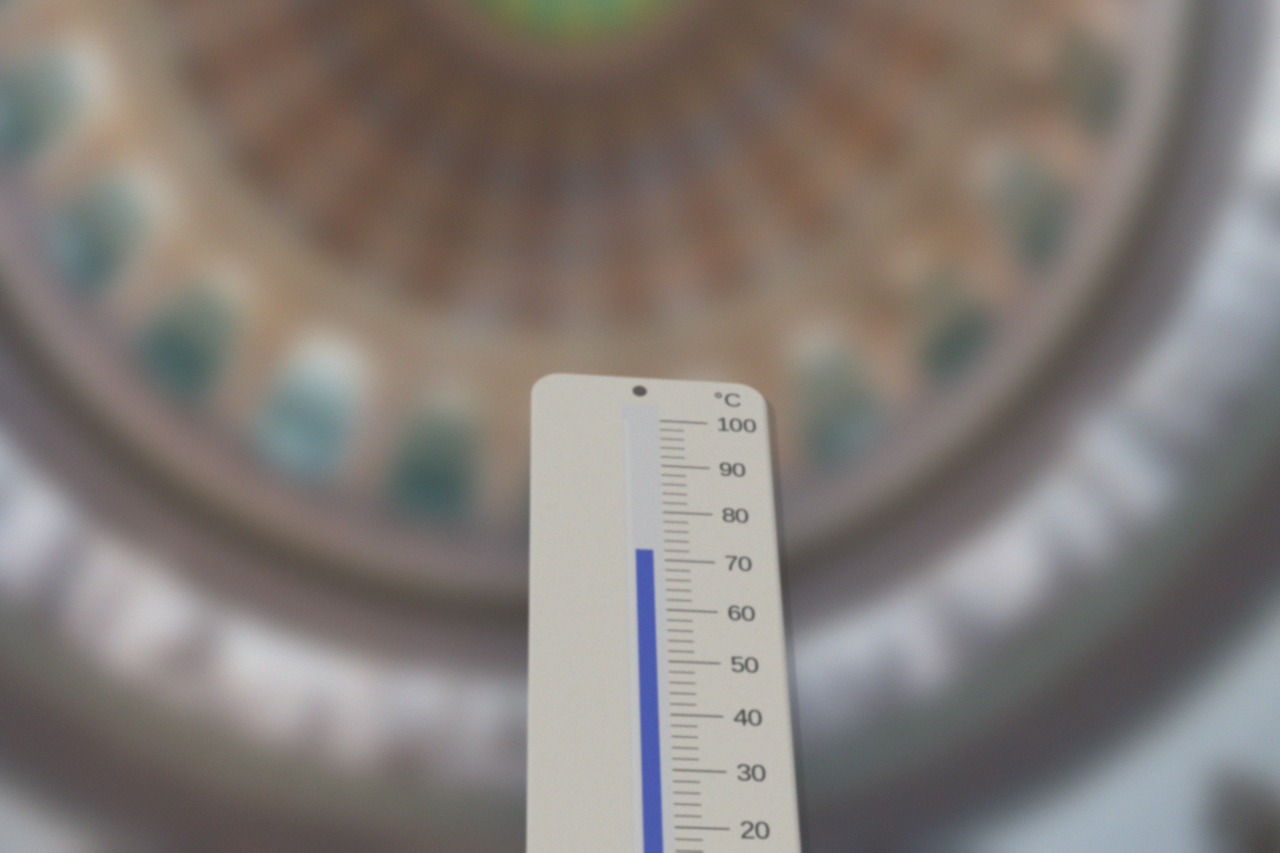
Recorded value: 72 °C
